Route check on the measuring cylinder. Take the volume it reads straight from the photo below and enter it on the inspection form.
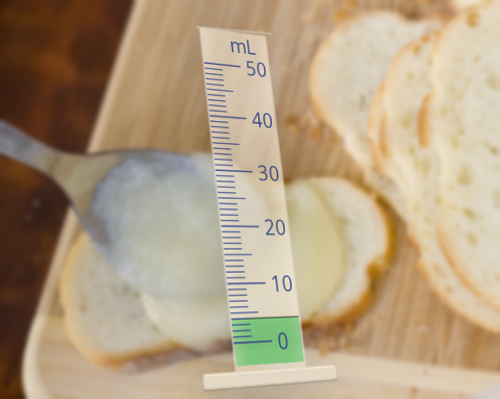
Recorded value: 4 mL
